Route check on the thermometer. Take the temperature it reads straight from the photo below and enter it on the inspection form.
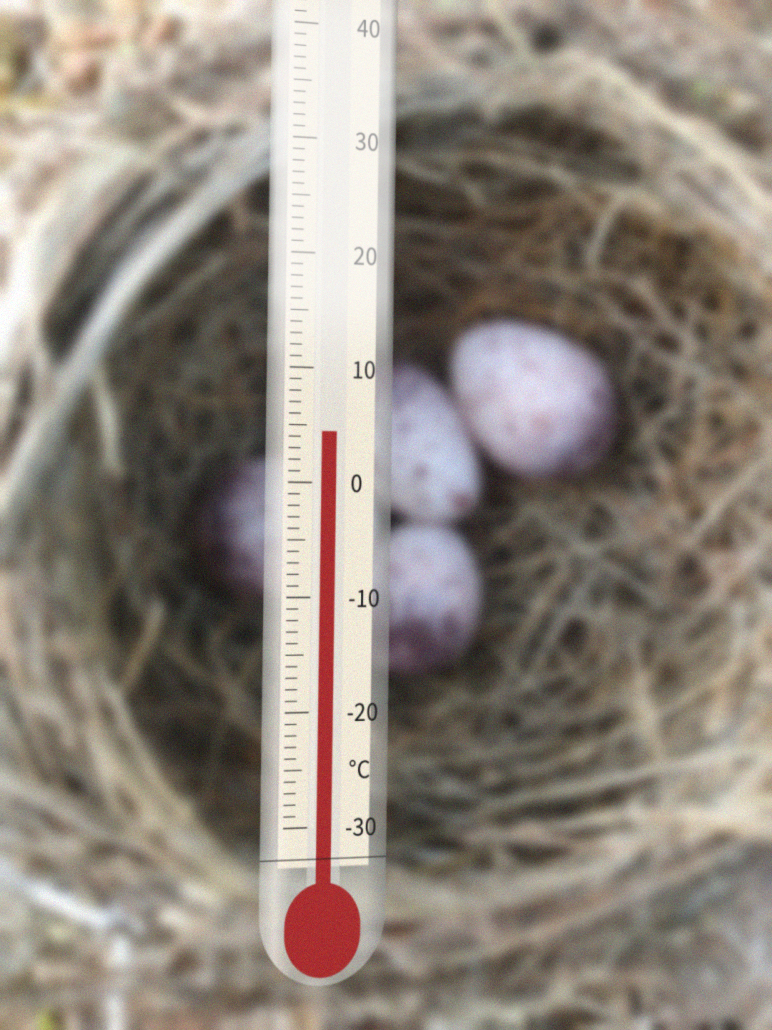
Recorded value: 4.5 °C
